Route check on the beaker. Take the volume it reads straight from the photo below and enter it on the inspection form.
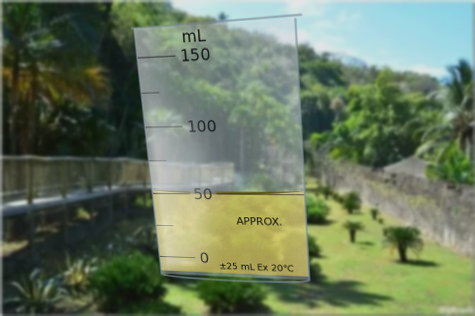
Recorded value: 50 mL
